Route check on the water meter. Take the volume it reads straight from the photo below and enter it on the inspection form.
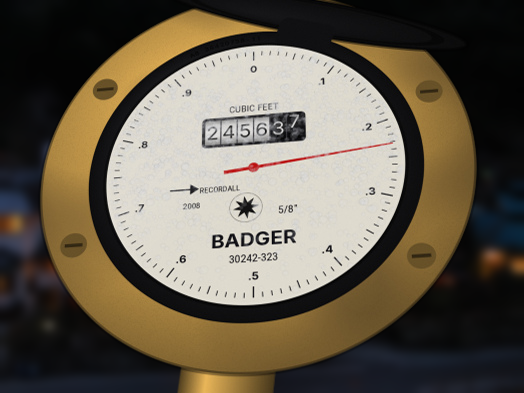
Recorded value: 245637.23 ft³
